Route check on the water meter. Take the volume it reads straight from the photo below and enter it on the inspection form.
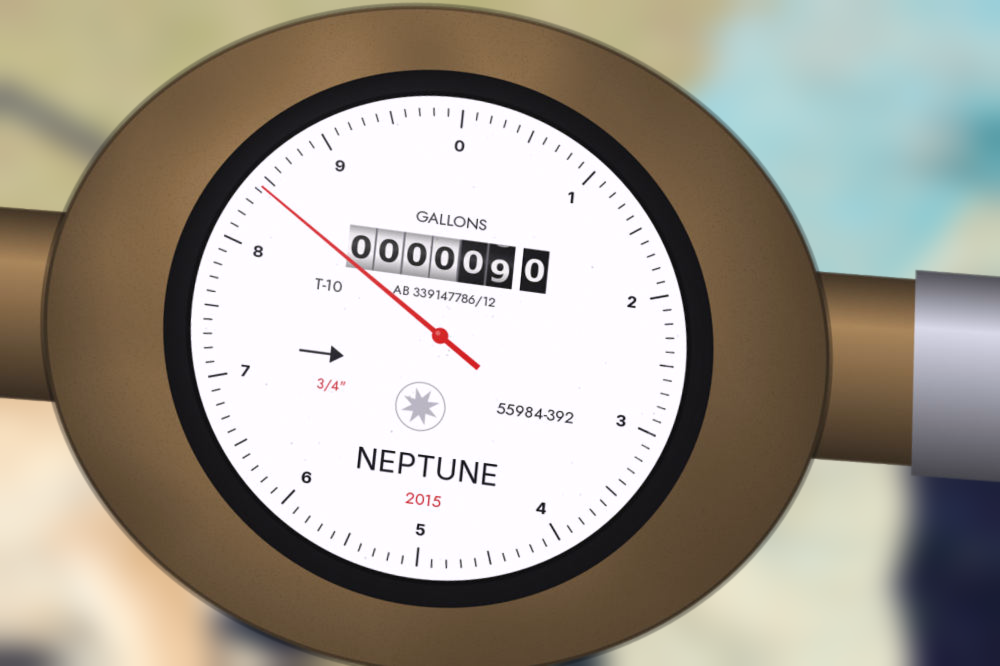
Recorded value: 88.4 gal
